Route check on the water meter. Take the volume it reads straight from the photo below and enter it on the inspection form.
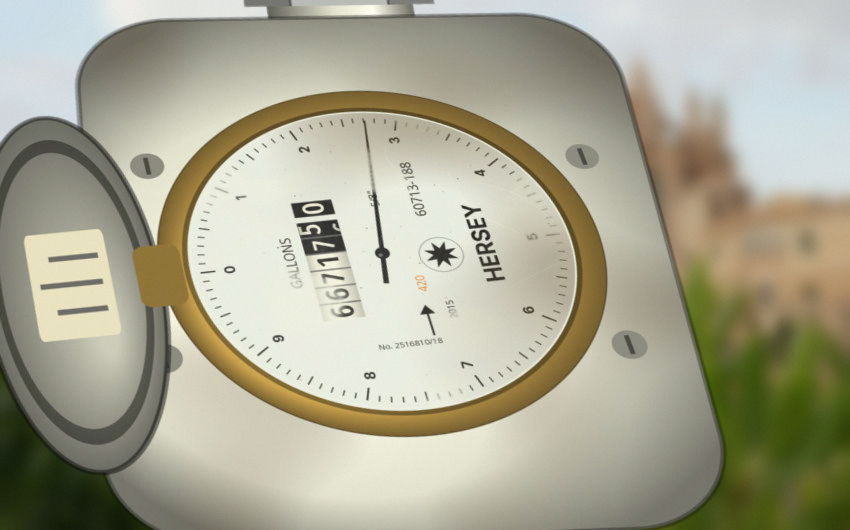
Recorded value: 6671752.7 gal
